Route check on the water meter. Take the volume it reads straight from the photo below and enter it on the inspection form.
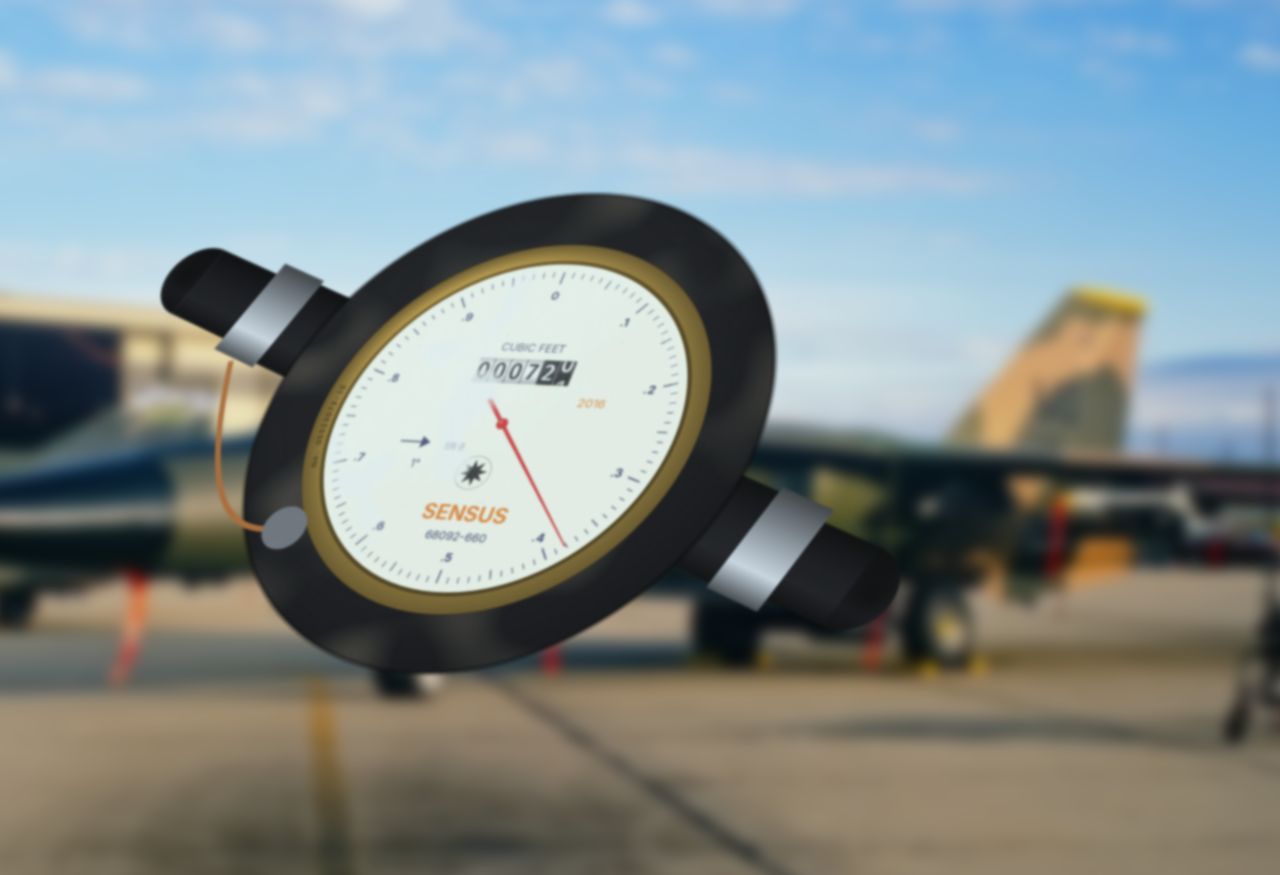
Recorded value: 720.38 ft³
